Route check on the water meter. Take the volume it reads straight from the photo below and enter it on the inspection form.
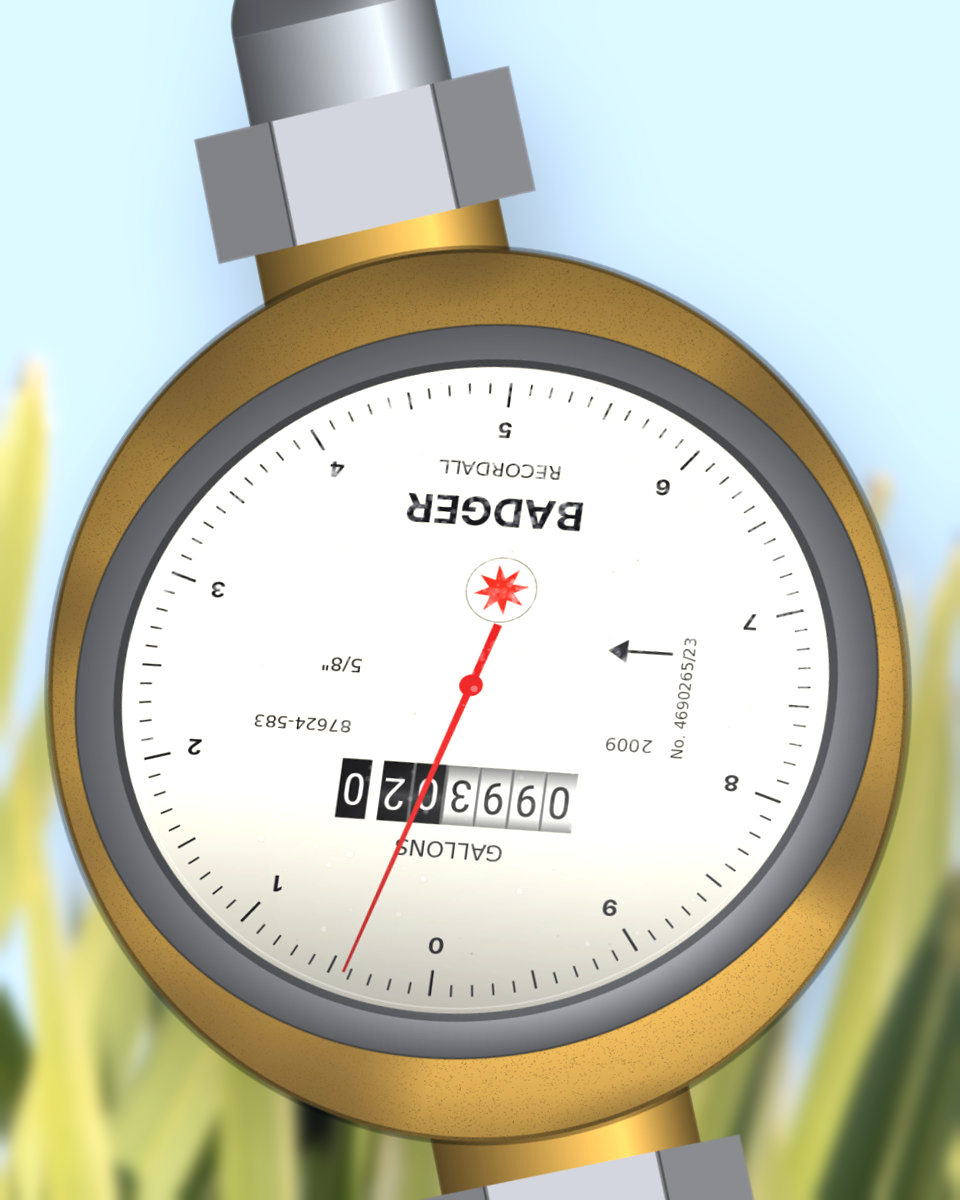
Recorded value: 993020.4 gal
